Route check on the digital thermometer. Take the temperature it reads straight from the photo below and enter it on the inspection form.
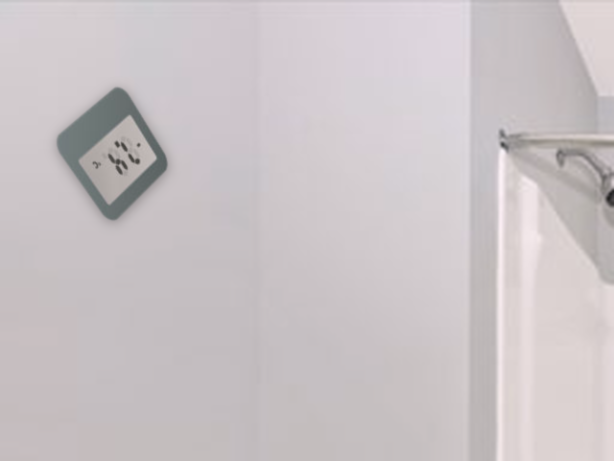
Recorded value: -7.4 °C
